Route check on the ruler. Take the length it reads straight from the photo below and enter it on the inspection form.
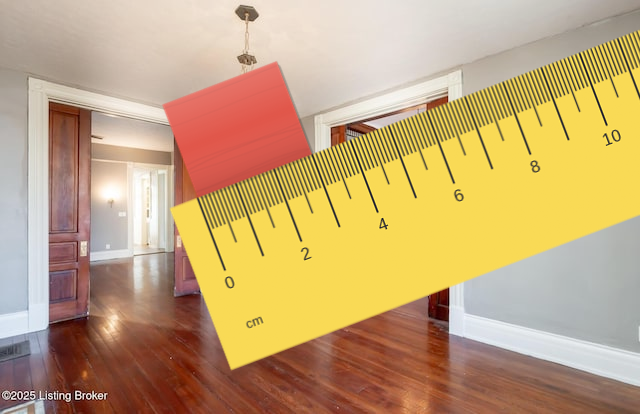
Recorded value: 3 cm
